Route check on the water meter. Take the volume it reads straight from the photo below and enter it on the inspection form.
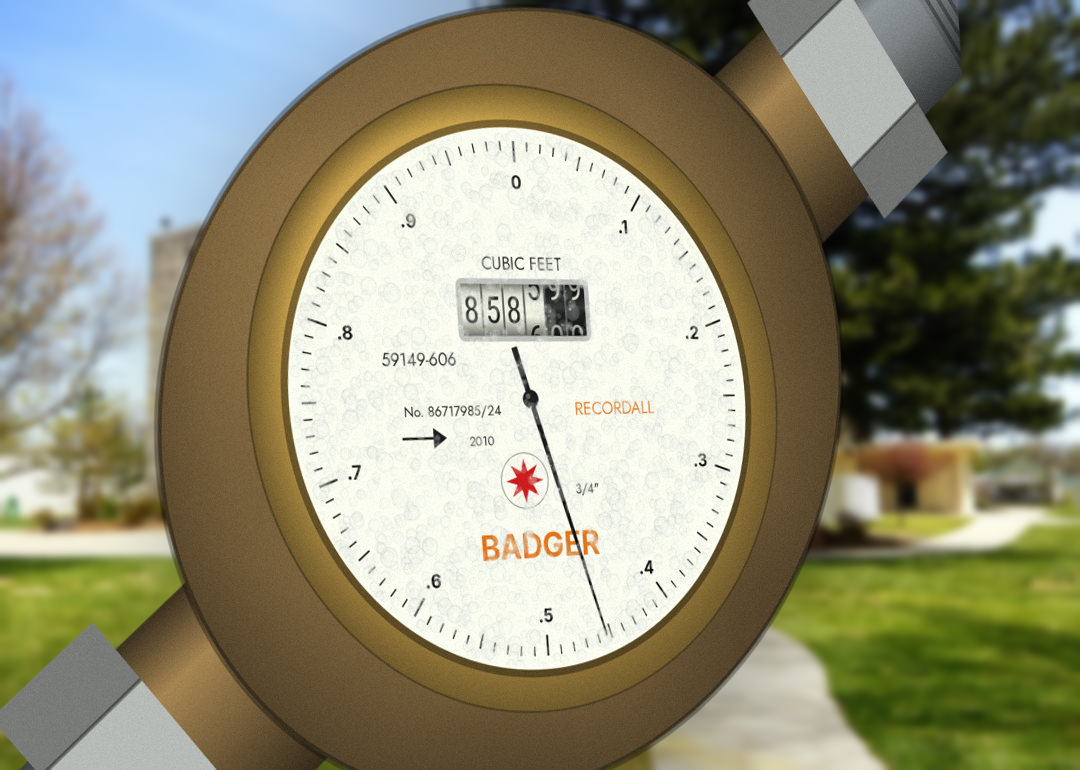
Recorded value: 858599.45 ft³
